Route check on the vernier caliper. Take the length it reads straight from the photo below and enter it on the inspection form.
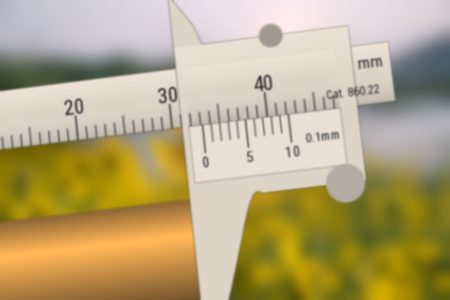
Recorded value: 33.2 mm
